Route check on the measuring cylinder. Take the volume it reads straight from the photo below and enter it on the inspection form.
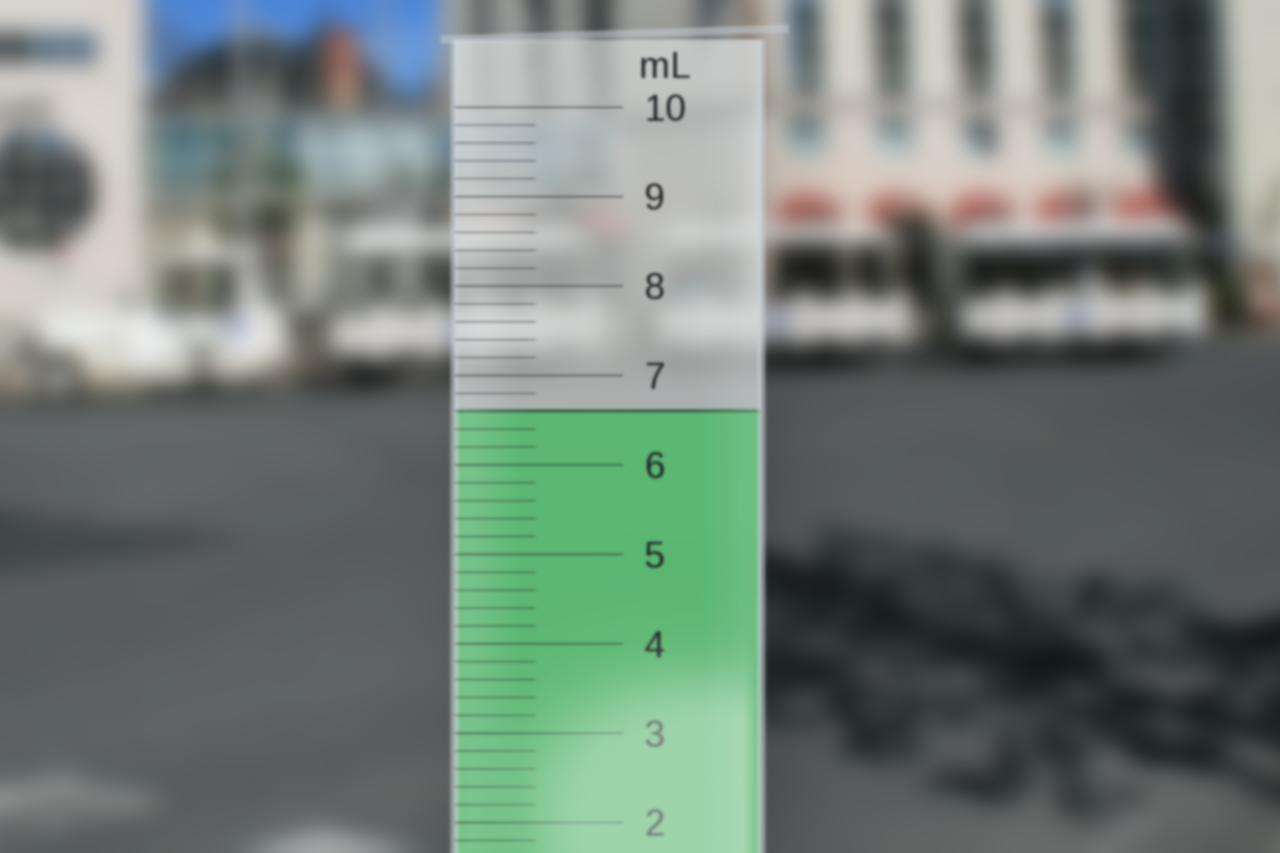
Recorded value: 6.6 mL
